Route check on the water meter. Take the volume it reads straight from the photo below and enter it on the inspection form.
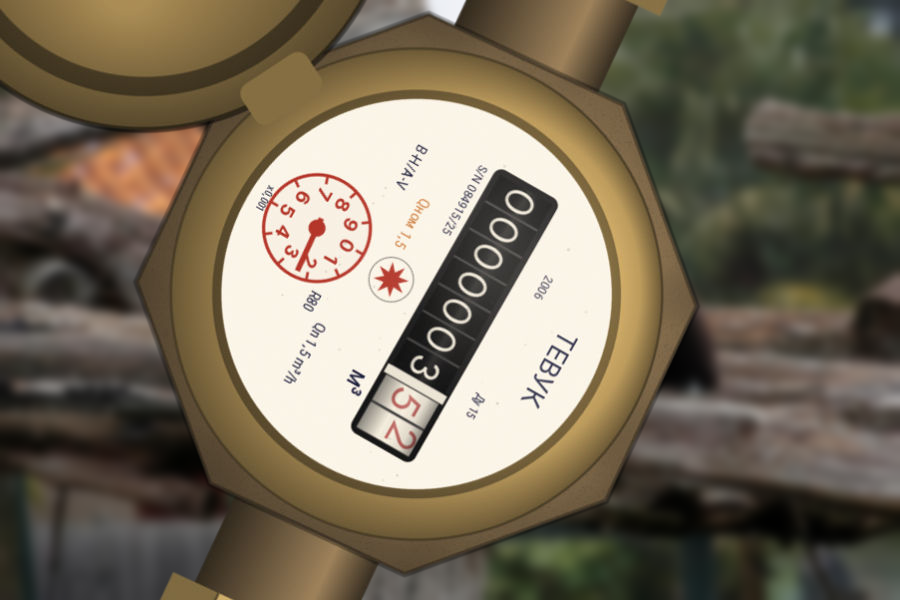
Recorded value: 3.522 m³
